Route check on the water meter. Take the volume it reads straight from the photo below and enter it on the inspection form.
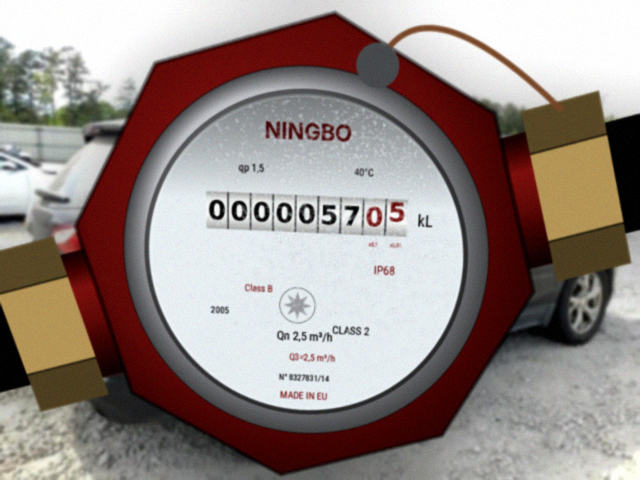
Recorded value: 57.05 kL
